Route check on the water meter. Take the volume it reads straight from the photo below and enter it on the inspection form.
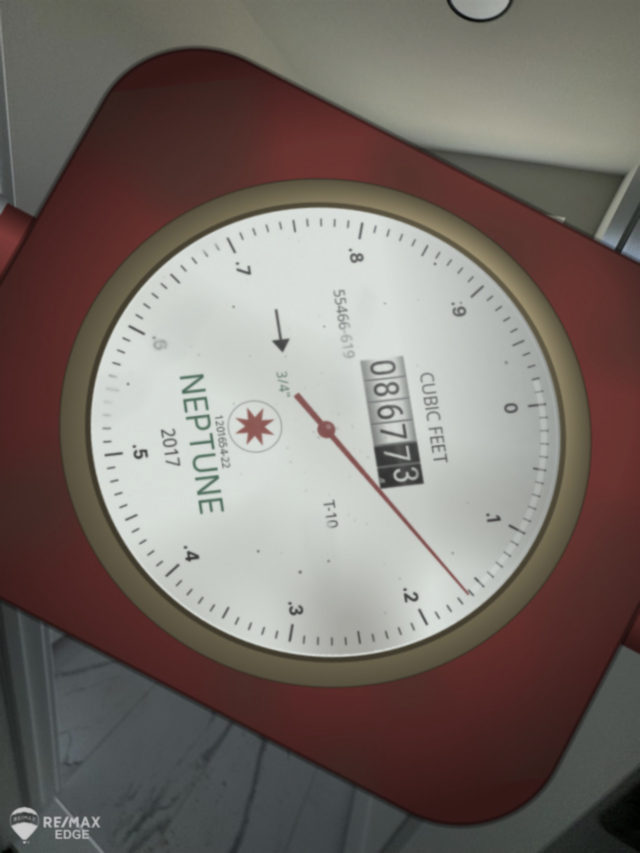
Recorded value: 86773.16 ft³
